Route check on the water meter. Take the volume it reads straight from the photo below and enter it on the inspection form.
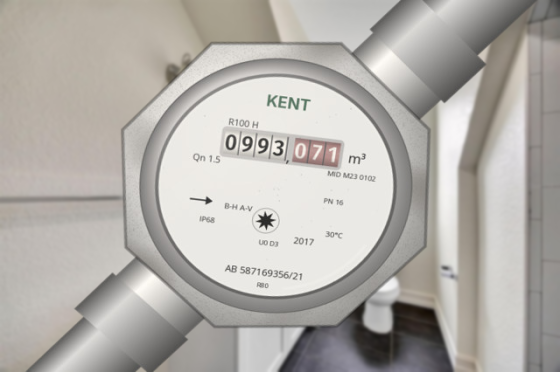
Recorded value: 993.071 m³
